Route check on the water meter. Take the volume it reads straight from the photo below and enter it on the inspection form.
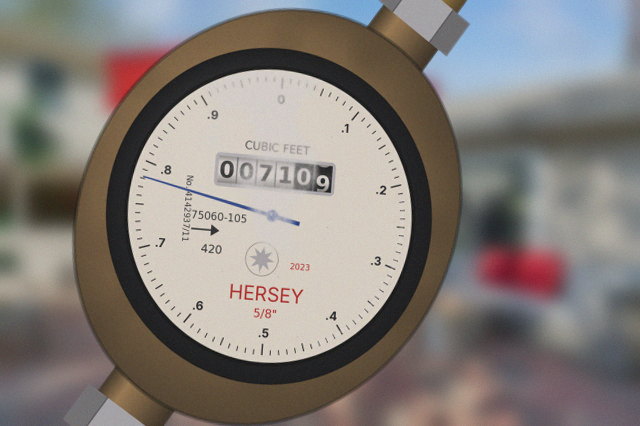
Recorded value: 7108.78 ft³
